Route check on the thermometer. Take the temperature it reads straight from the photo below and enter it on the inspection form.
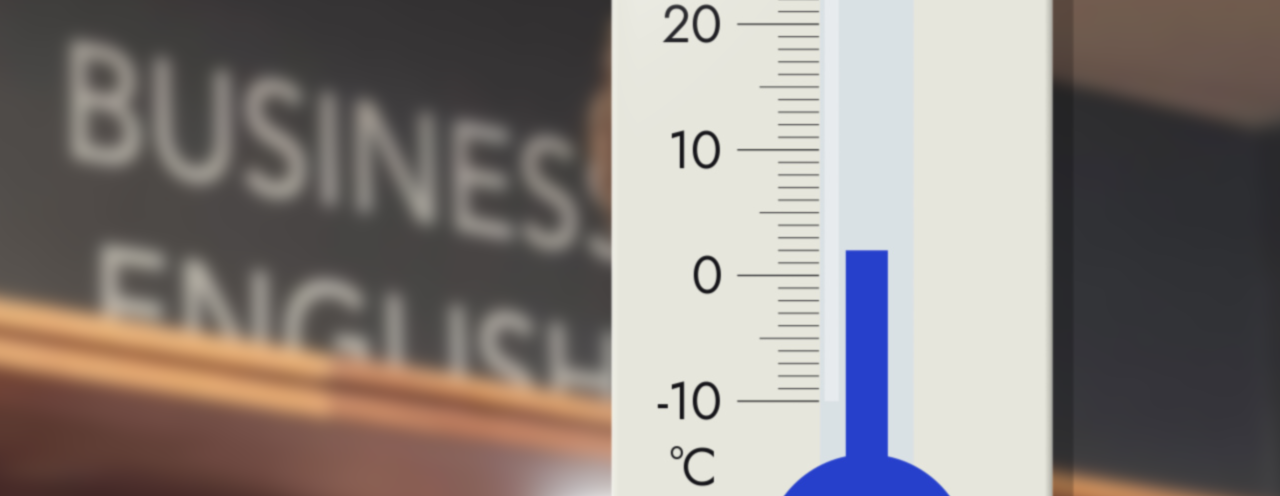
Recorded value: 2 °C
